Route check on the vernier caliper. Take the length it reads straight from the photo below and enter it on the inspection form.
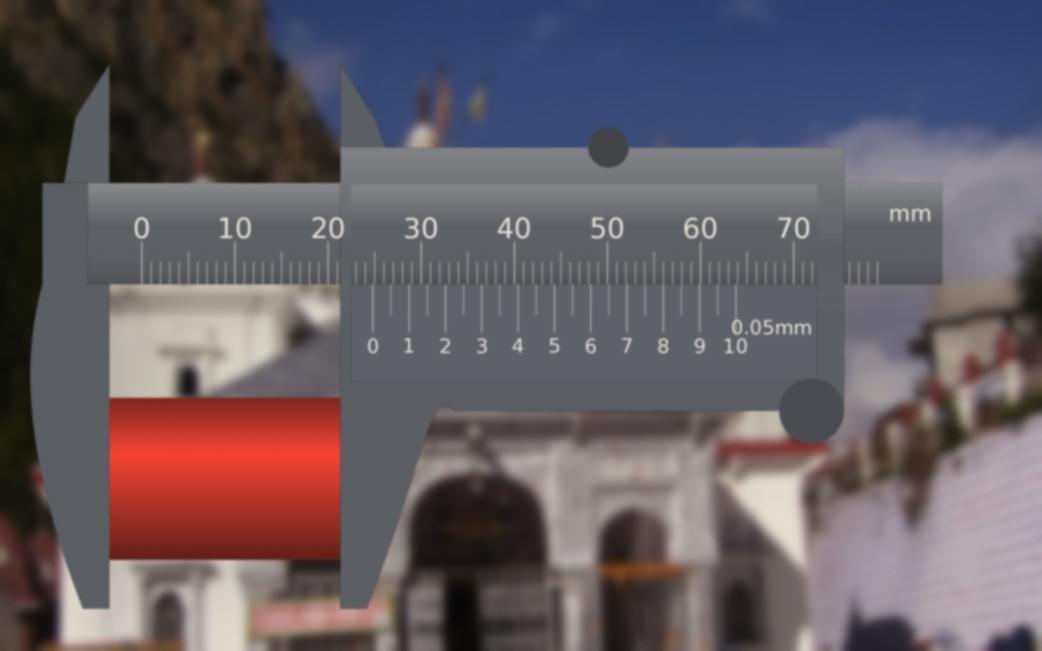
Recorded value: 24.8 mm
